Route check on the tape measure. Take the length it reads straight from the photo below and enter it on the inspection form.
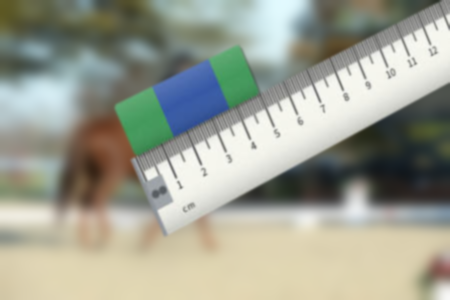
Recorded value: 5 cm
